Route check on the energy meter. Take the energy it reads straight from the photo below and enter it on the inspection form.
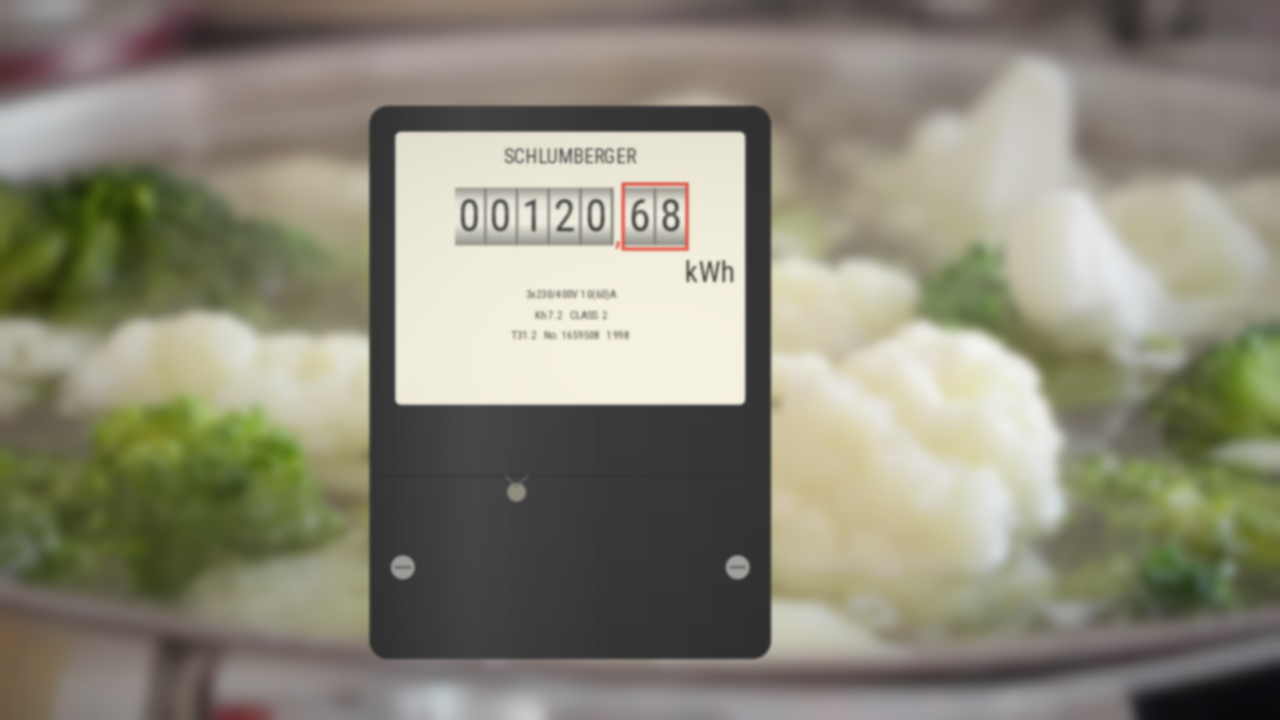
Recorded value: 120.68 kWh
